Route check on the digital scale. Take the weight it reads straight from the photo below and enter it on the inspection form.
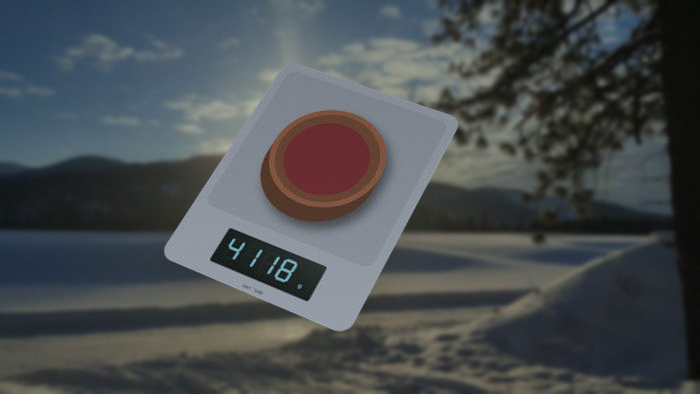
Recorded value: 4118 g
